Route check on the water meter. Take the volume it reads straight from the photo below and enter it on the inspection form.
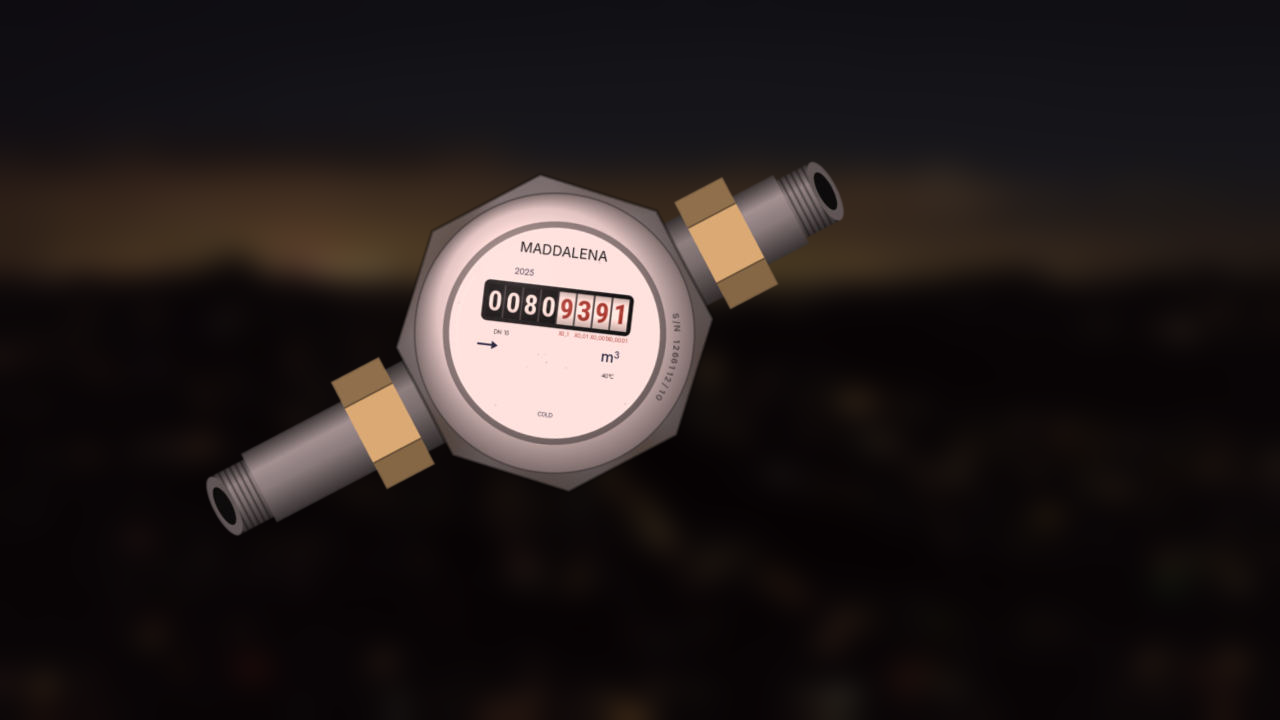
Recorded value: 80.9391 m³
